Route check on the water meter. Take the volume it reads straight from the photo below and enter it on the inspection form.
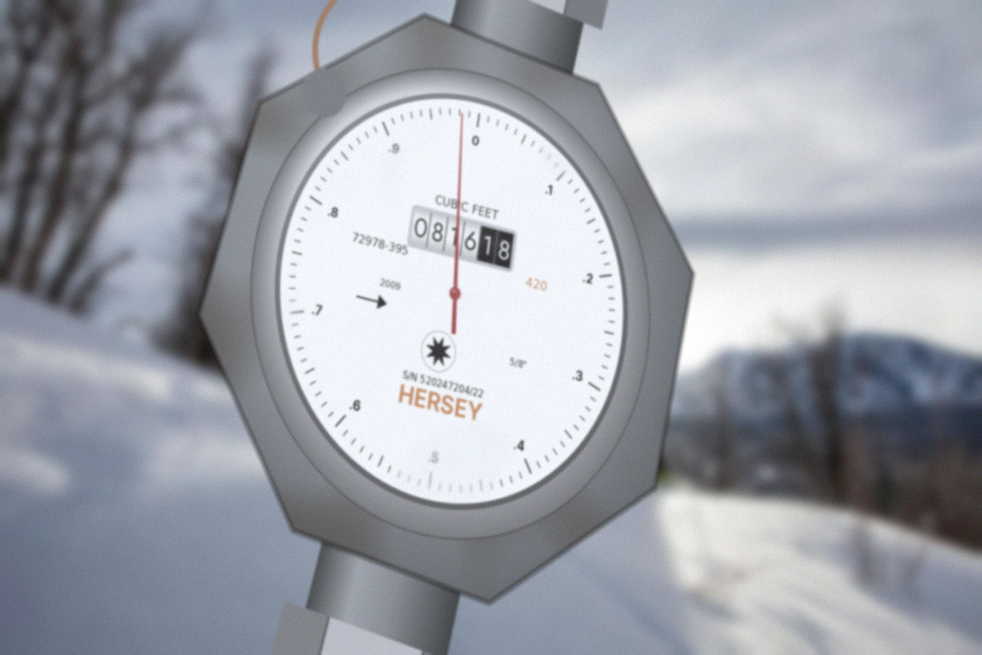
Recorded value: 81617.98 ft³
